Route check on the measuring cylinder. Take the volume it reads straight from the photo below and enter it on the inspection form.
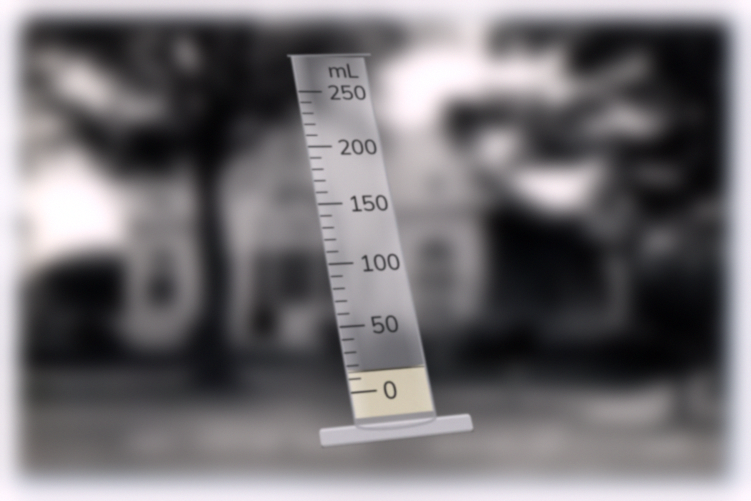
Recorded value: 15 mL
